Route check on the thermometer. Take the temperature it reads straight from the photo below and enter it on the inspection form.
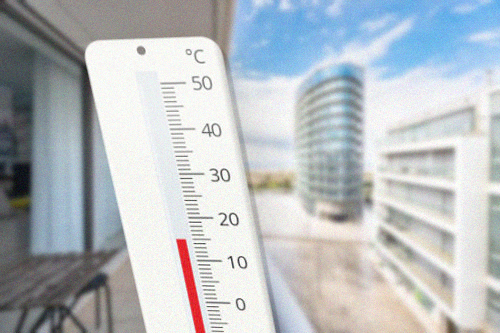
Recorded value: 15 °C
